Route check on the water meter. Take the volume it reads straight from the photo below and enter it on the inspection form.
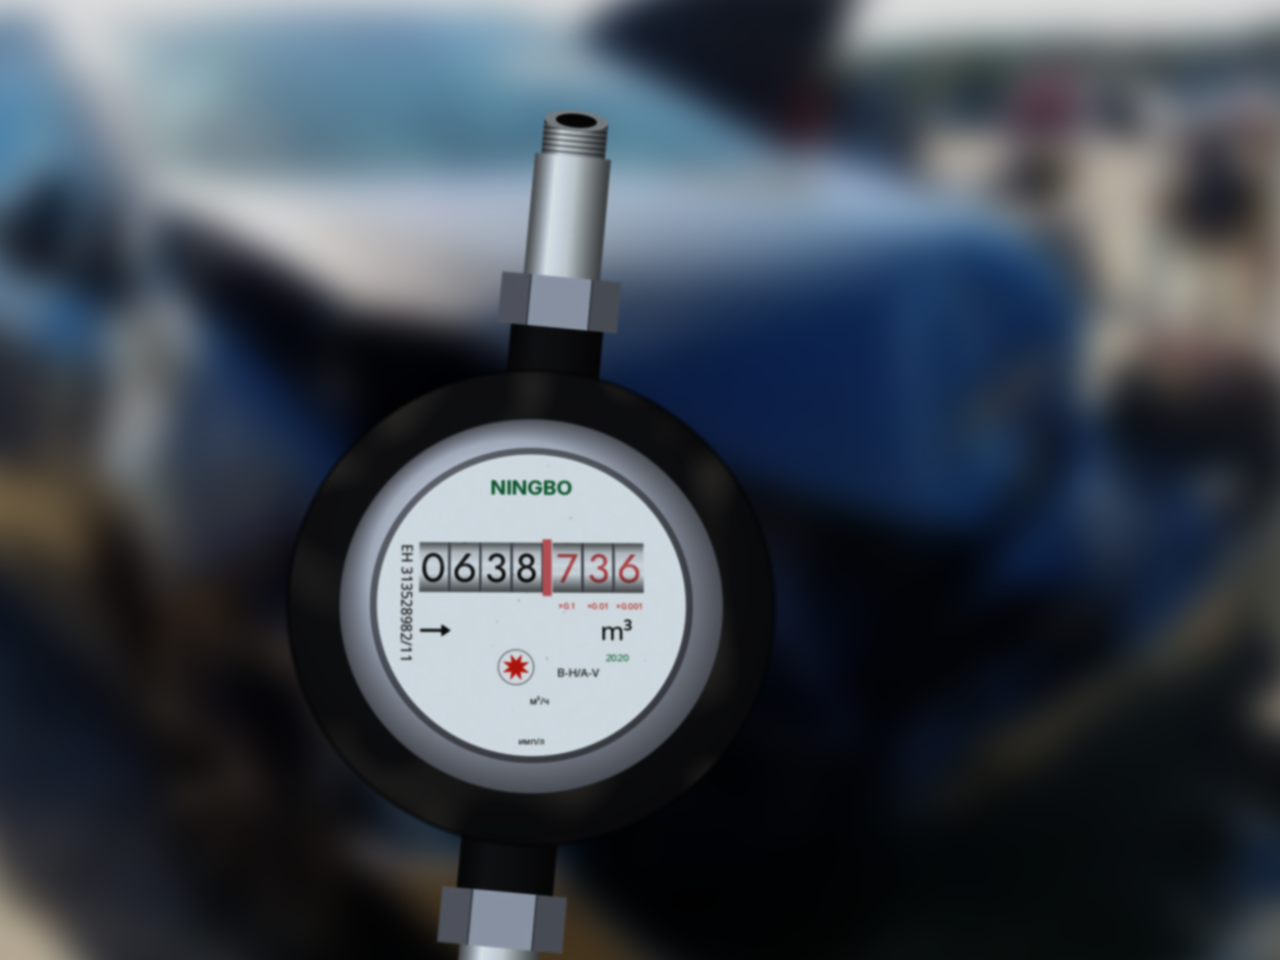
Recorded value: 638.736 m³
